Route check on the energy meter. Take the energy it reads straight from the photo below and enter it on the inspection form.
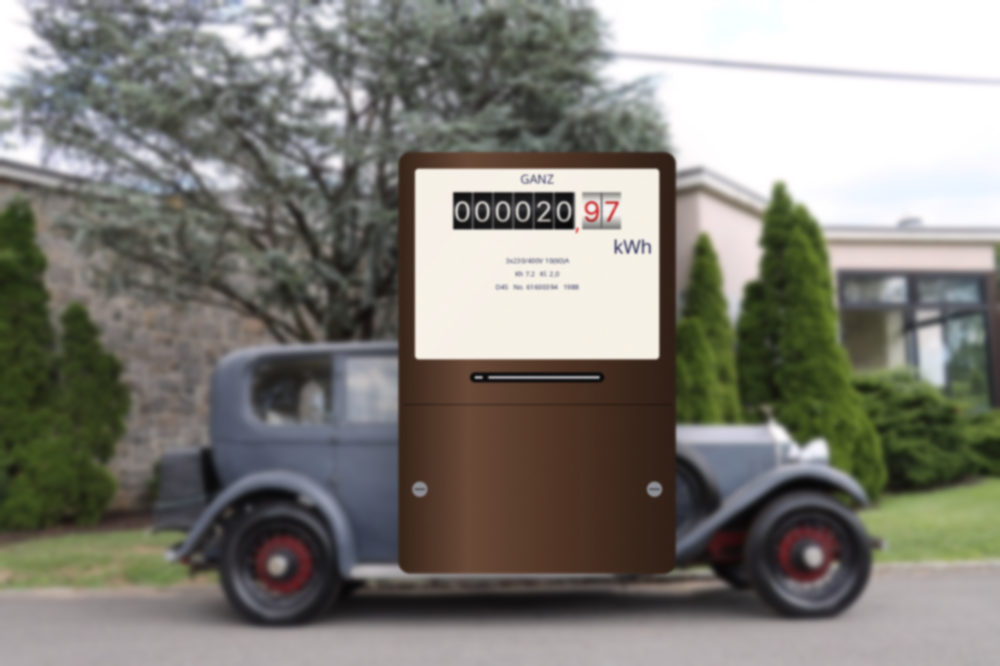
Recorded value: 20.97 kWh
